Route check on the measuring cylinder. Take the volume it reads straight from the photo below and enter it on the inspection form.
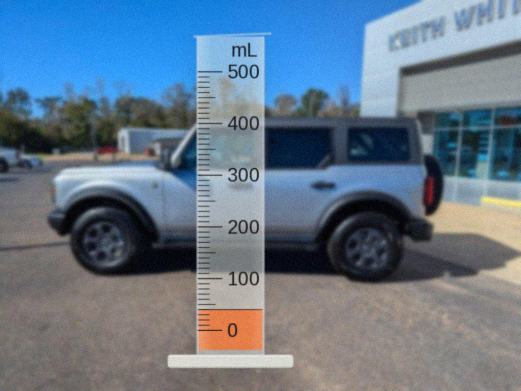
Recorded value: 40 mL
